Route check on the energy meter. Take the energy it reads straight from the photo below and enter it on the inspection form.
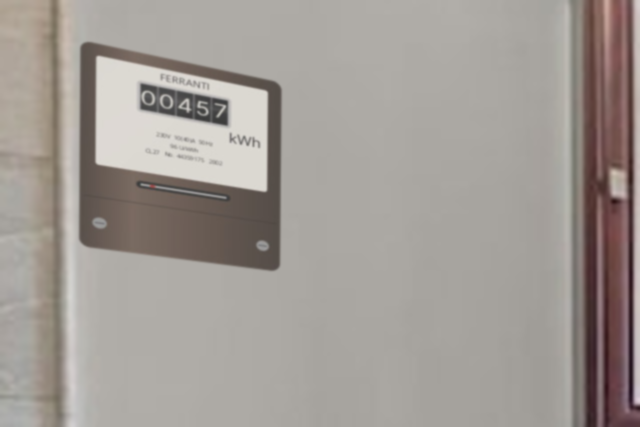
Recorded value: 457 kWh
